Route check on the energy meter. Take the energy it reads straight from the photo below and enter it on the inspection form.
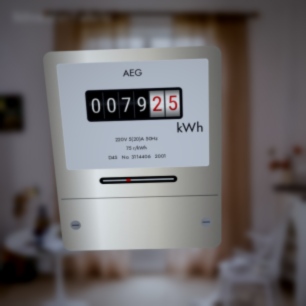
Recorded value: 79.25 kWh
